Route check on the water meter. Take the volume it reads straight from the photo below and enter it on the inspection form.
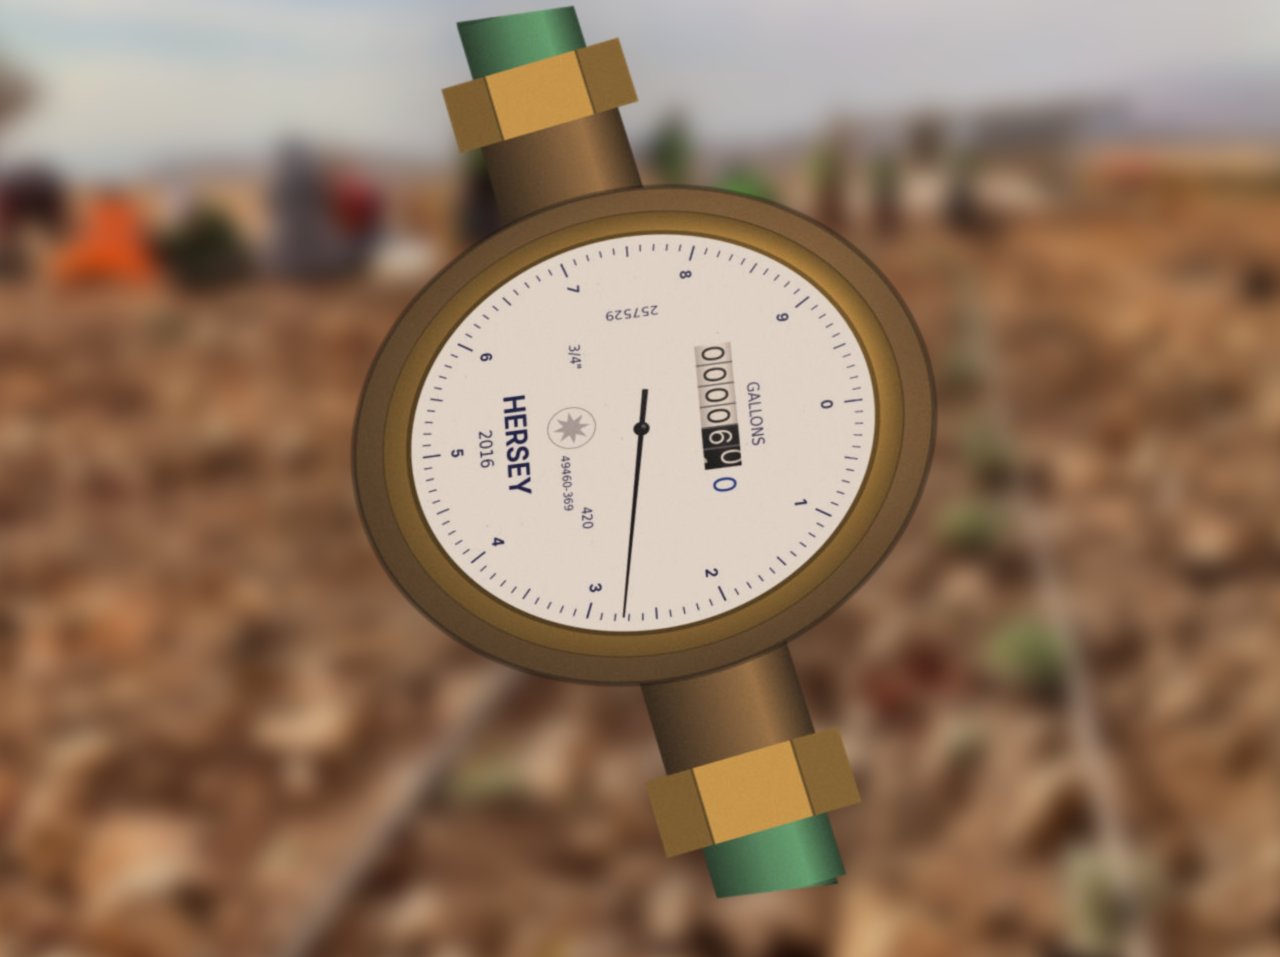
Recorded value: 602.7 gal
